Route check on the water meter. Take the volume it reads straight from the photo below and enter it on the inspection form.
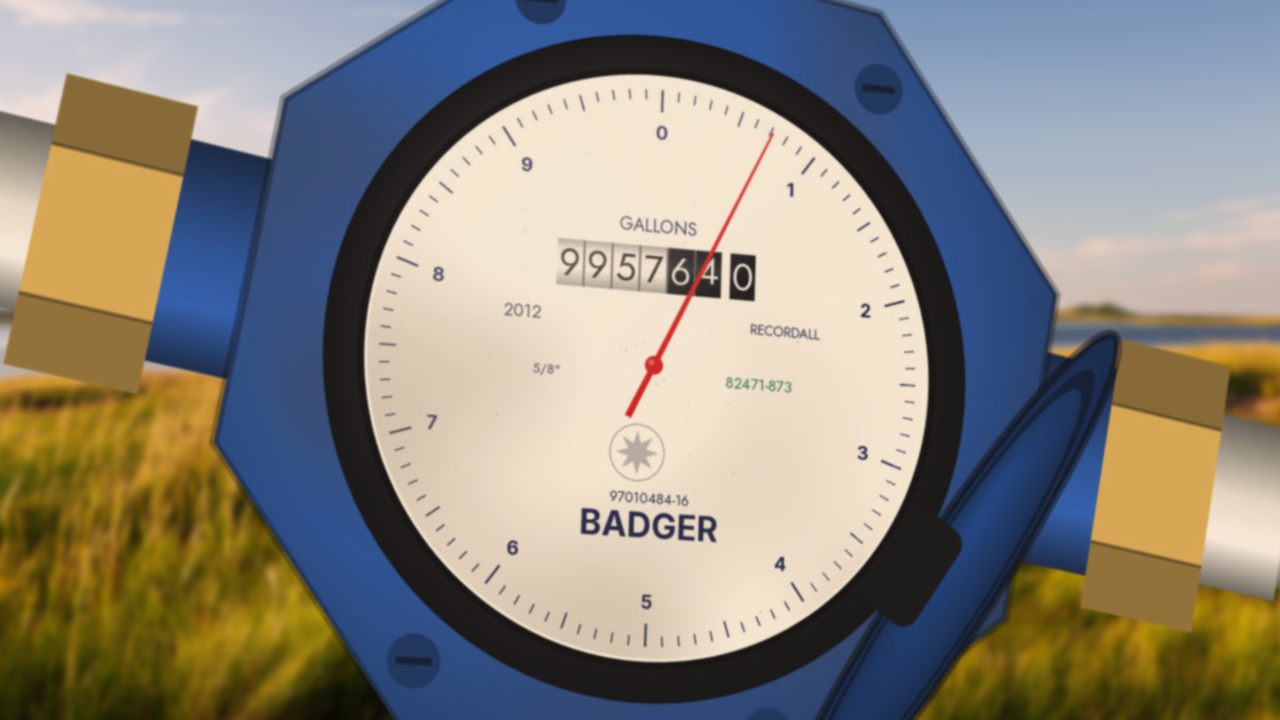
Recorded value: 9957640.7 gal
